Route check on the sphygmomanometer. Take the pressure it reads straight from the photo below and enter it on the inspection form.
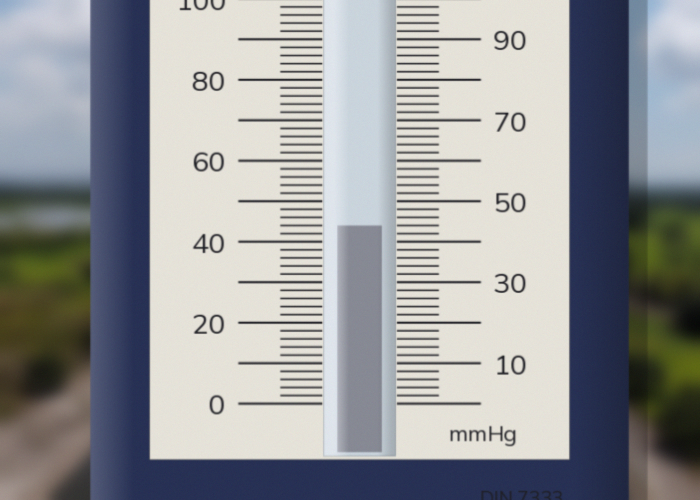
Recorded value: 44 mmHg
